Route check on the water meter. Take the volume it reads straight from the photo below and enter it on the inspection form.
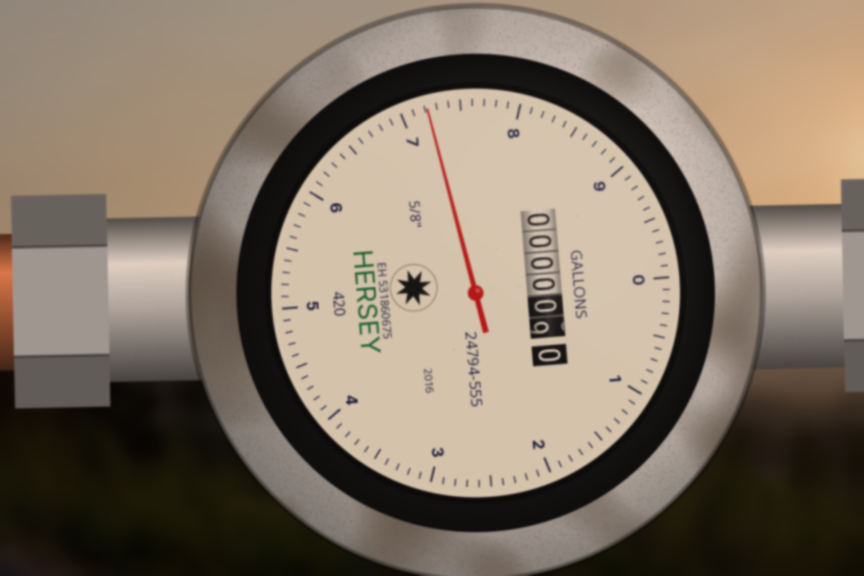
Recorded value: 87.2 gal
